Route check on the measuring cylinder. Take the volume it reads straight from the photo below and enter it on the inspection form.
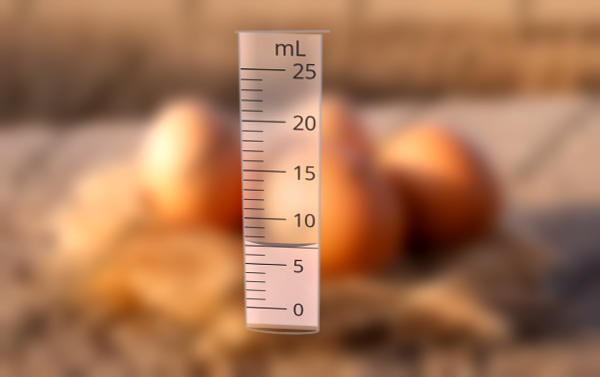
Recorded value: 7 mL
